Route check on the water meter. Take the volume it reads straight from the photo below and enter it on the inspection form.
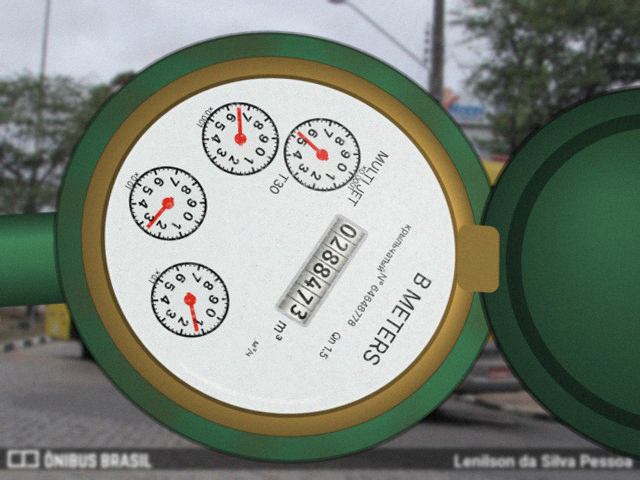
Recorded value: 288473.1265 m³
